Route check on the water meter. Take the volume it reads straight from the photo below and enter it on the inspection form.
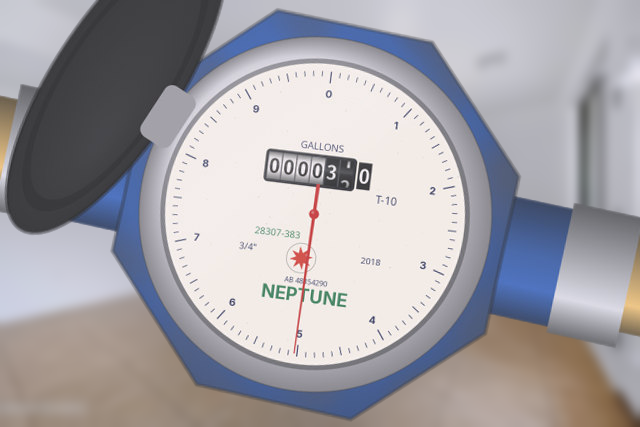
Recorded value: 315.0 gal
